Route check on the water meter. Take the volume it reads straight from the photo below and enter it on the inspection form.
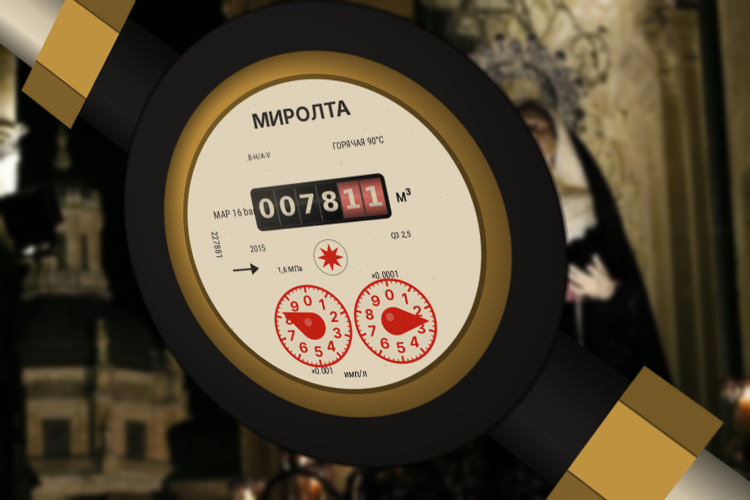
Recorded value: 78.1182 m³
